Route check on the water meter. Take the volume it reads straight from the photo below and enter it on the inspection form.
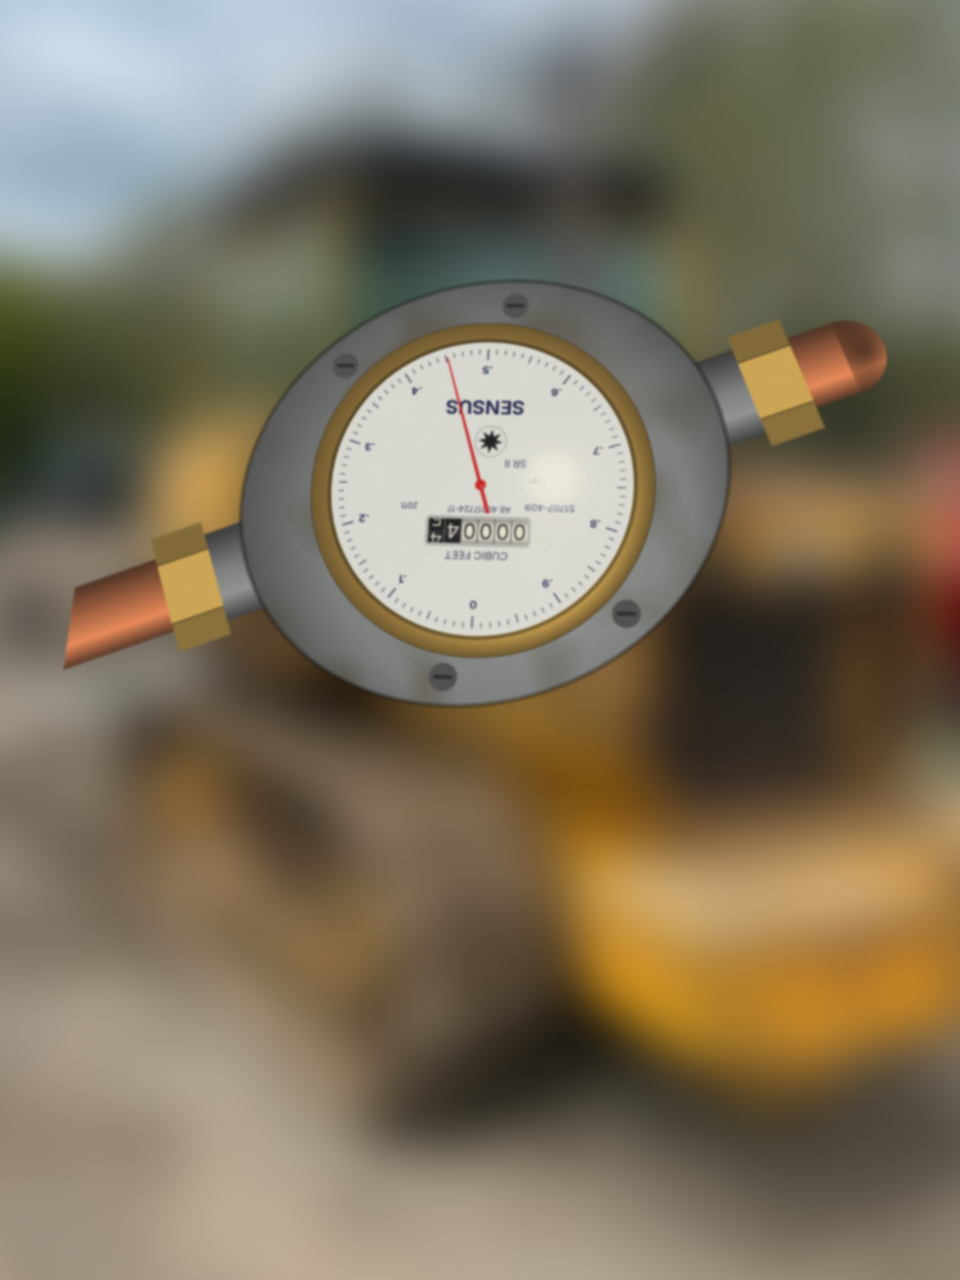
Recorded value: 44.45 ft³
